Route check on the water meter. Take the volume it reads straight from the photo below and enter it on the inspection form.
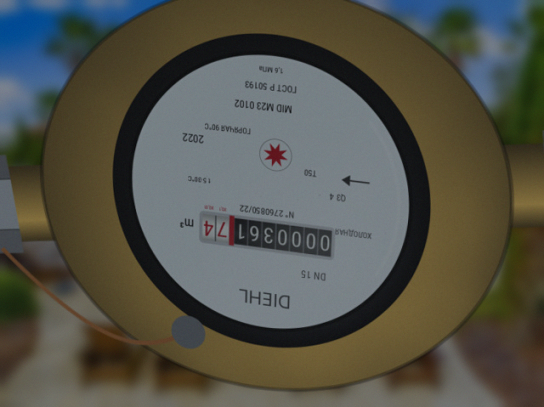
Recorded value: 361.74 m³
